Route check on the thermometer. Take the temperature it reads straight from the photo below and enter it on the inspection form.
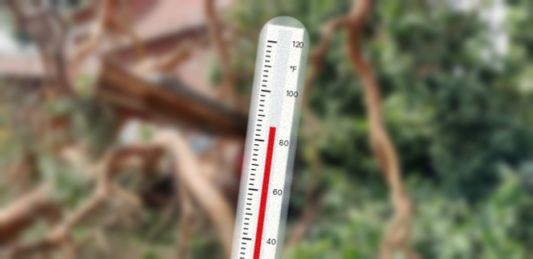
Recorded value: 86 °F
